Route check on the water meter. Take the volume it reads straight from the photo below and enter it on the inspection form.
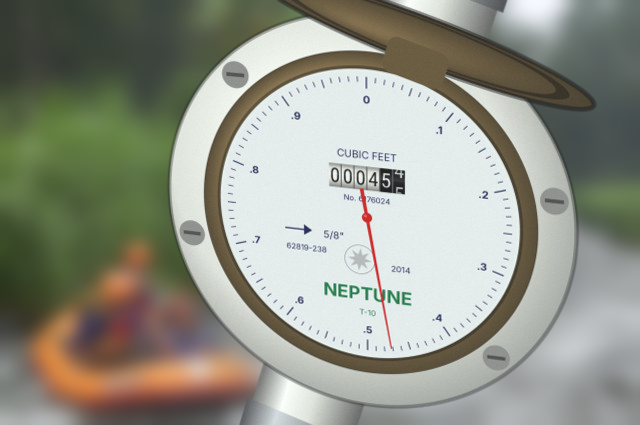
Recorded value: 454.47 ft³
